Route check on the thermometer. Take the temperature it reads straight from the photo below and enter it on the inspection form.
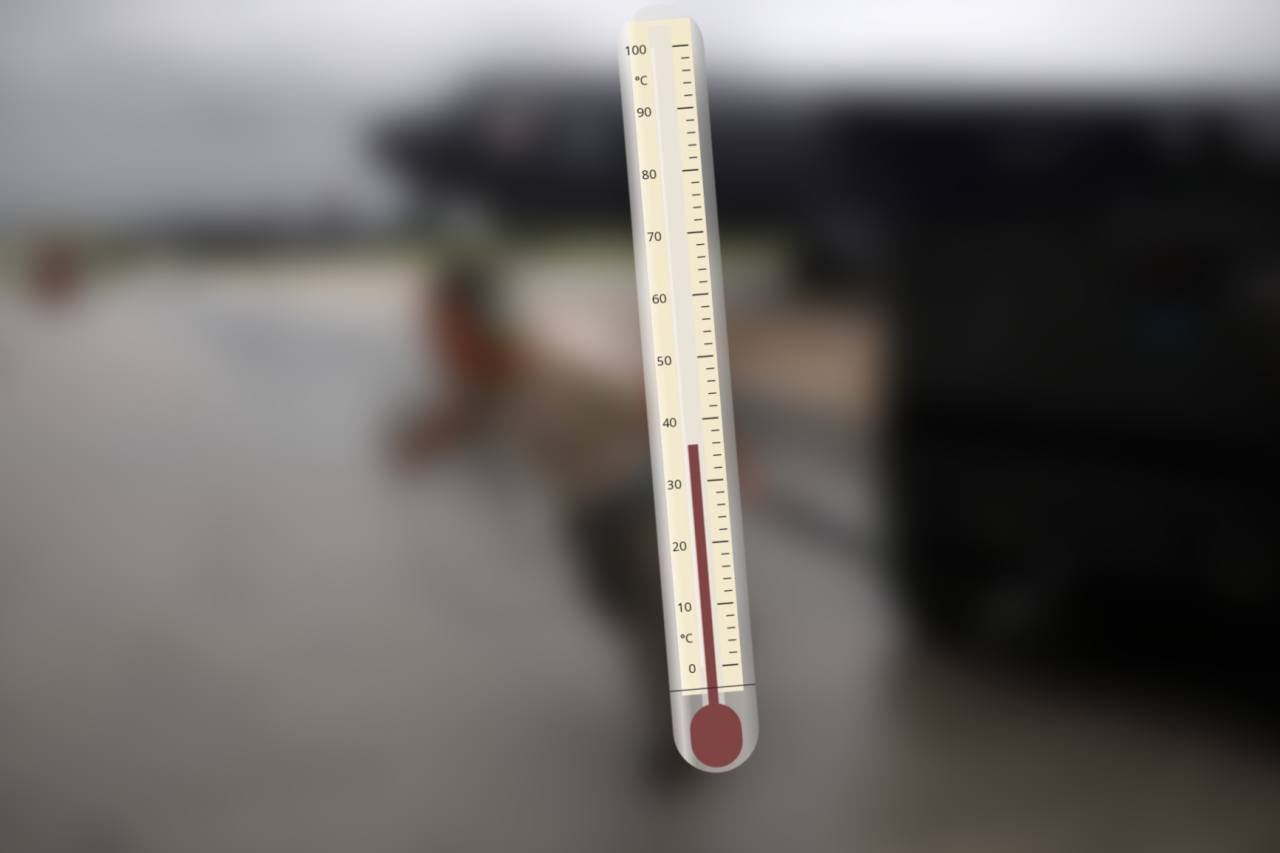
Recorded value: 36 °C
